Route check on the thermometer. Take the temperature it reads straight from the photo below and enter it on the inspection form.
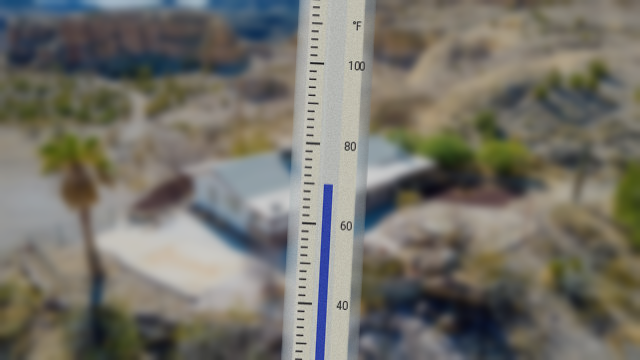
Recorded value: 70 °F
